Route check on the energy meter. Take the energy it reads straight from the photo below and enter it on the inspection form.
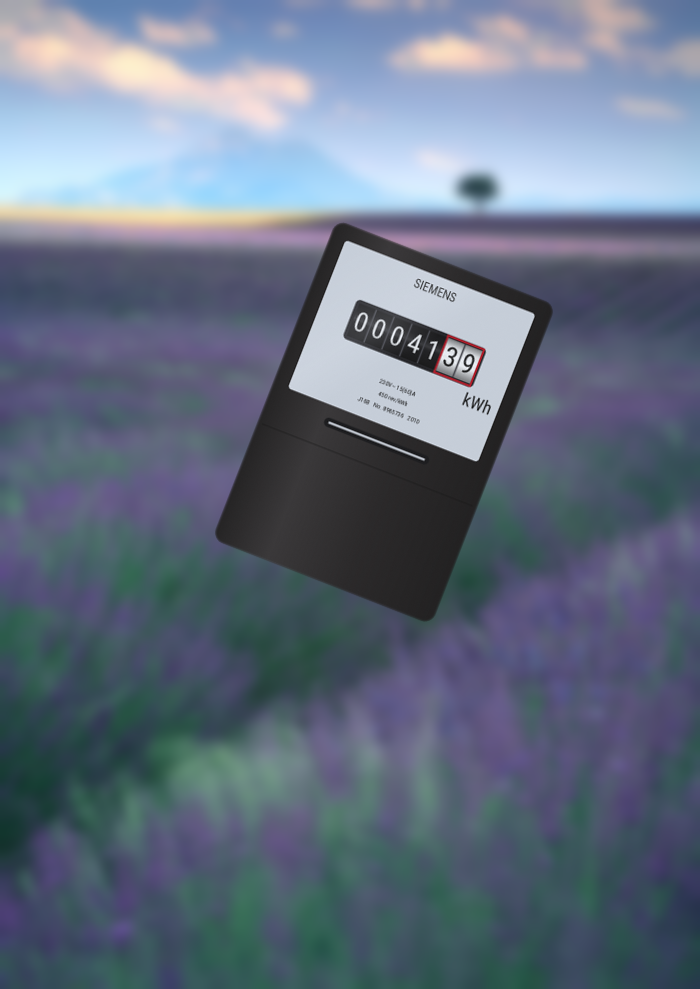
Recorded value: 41.39 kWh
